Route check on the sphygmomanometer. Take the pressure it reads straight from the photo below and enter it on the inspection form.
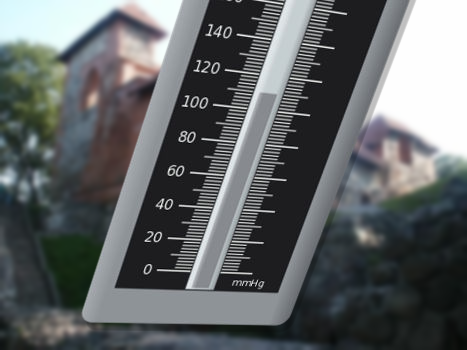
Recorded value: 110 mmHg
